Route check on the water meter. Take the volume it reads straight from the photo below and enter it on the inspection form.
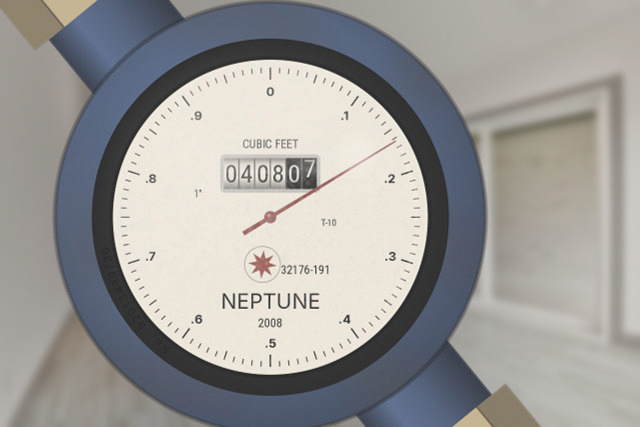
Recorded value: 40807.16 ft³
